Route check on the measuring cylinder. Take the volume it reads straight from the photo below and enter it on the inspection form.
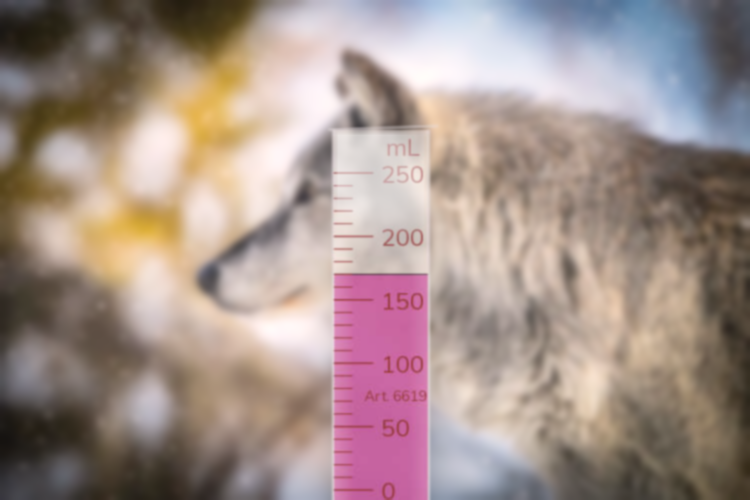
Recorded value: 170 mL
